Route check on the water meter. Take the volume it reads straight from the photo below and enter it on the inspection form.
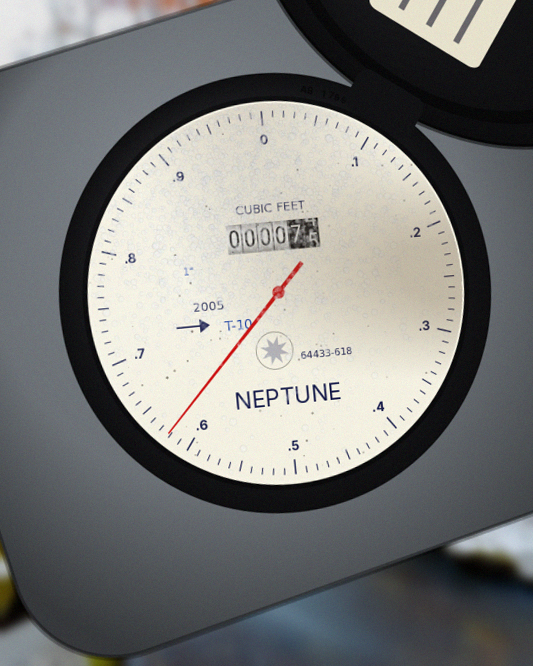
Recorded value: 74.62 ft³
